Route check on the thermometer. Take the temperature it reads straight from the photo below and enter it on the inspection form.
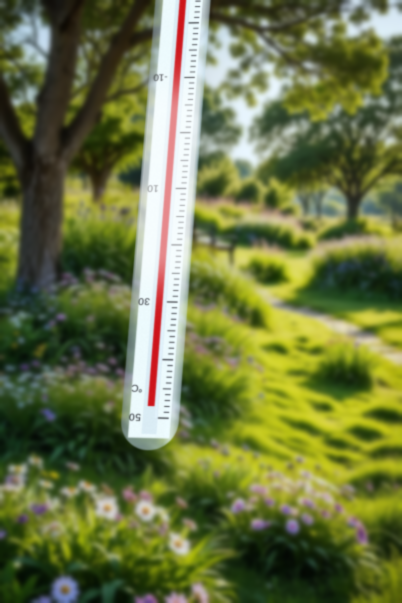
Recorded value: 48 °C
